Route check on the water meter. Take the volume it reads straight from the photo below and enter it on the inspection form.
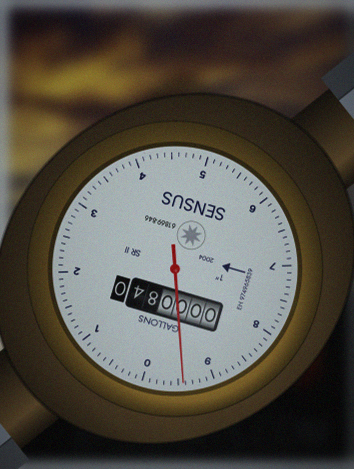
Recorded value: 839.4 gal
